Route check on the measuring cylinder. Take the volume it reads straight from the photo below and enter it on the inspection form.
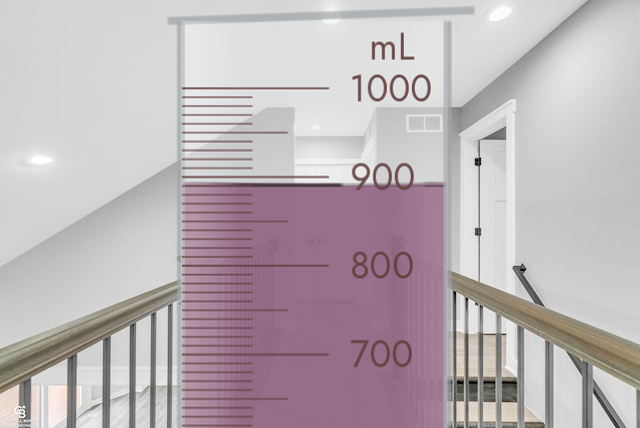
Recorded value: 890 mL
